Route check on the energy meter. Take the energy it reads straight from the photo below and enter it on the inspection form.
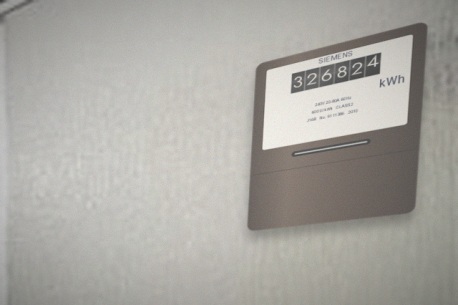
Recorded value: 326824 kWh
